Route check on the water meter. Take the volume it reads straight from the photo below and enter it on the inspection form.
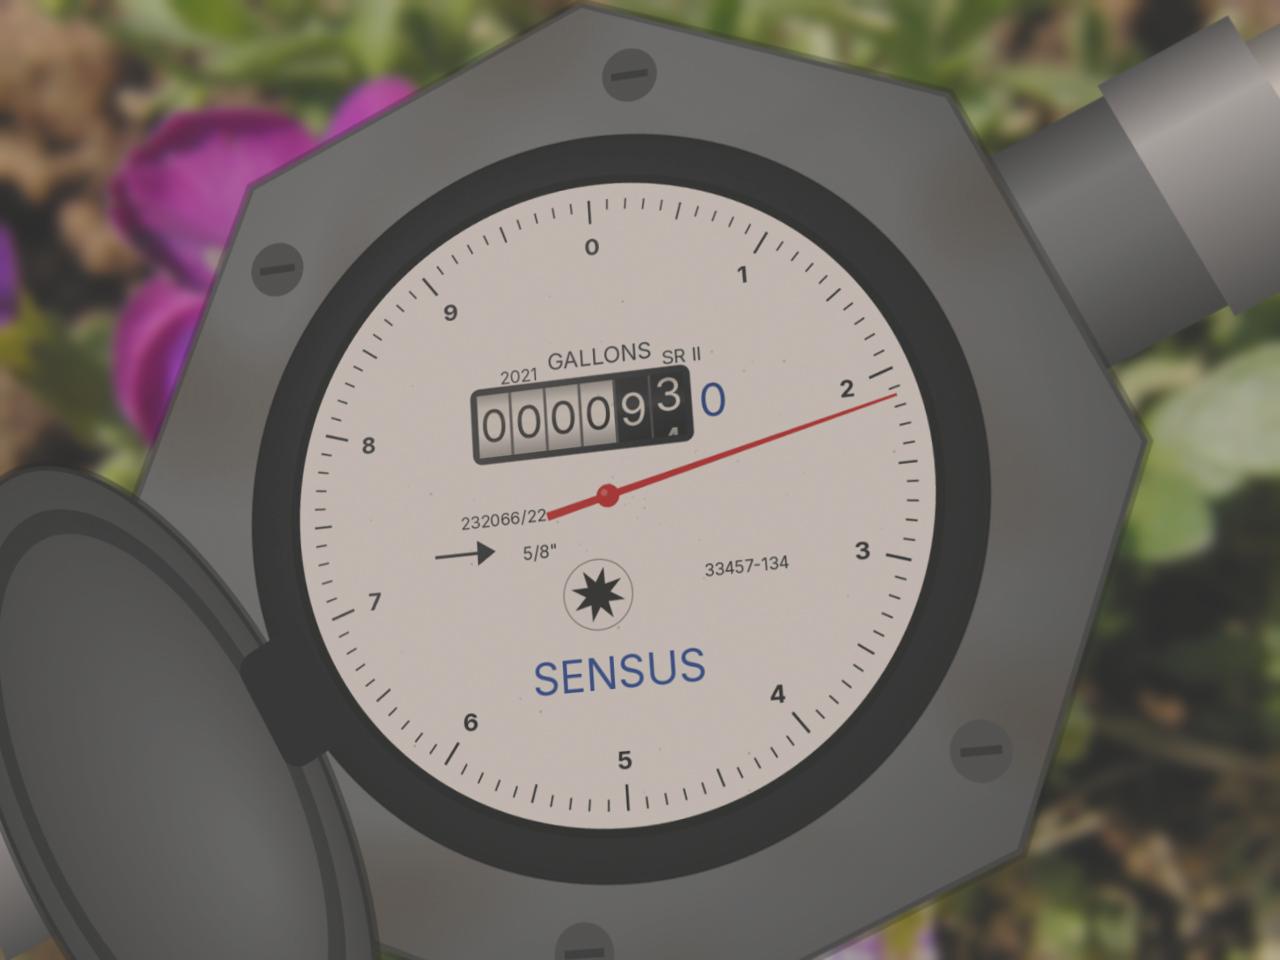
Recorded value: 932.1 gal
